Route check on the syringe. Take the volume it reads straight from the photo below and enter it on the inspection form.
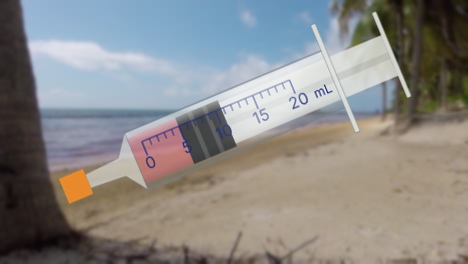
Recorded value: 5 mL
